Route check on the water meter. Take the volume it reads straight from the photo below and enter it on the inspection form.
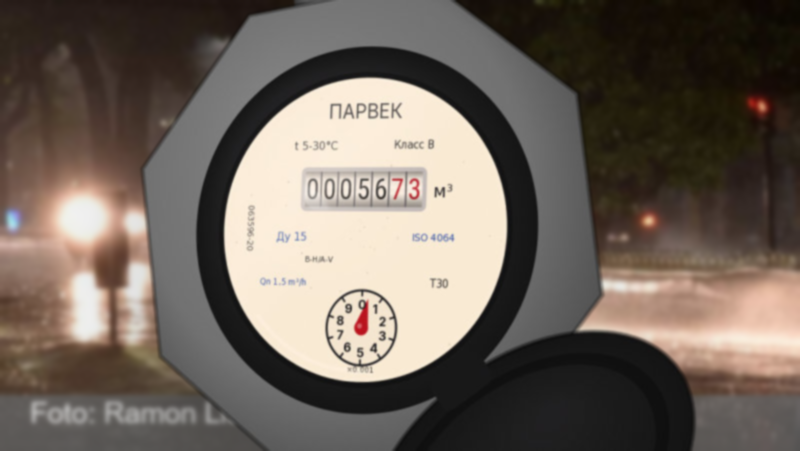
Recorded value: 56.730 m³
